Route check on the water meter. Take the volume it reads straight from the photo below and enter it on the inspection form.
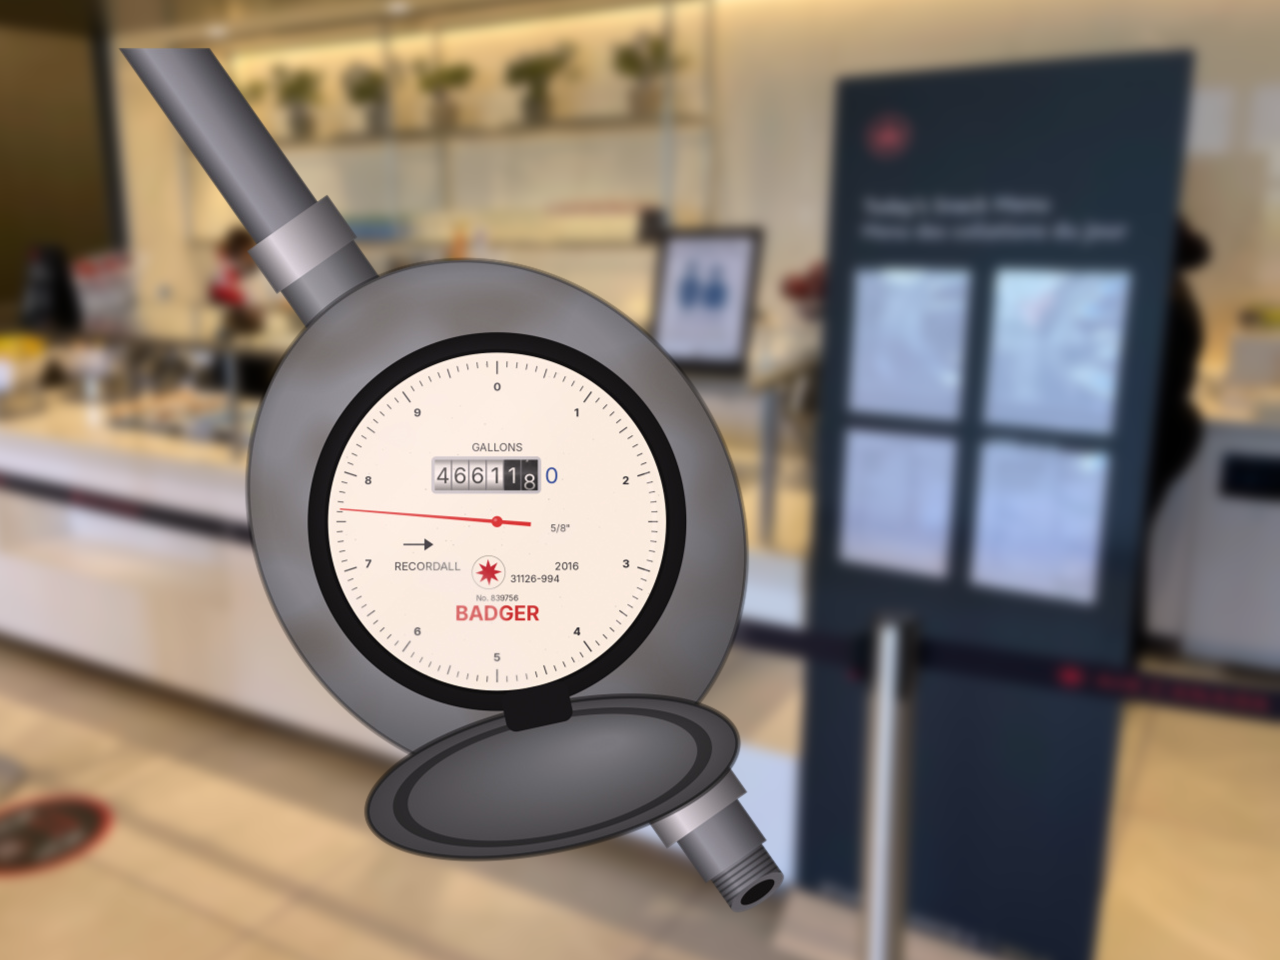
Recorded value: 4661177.6 gal
